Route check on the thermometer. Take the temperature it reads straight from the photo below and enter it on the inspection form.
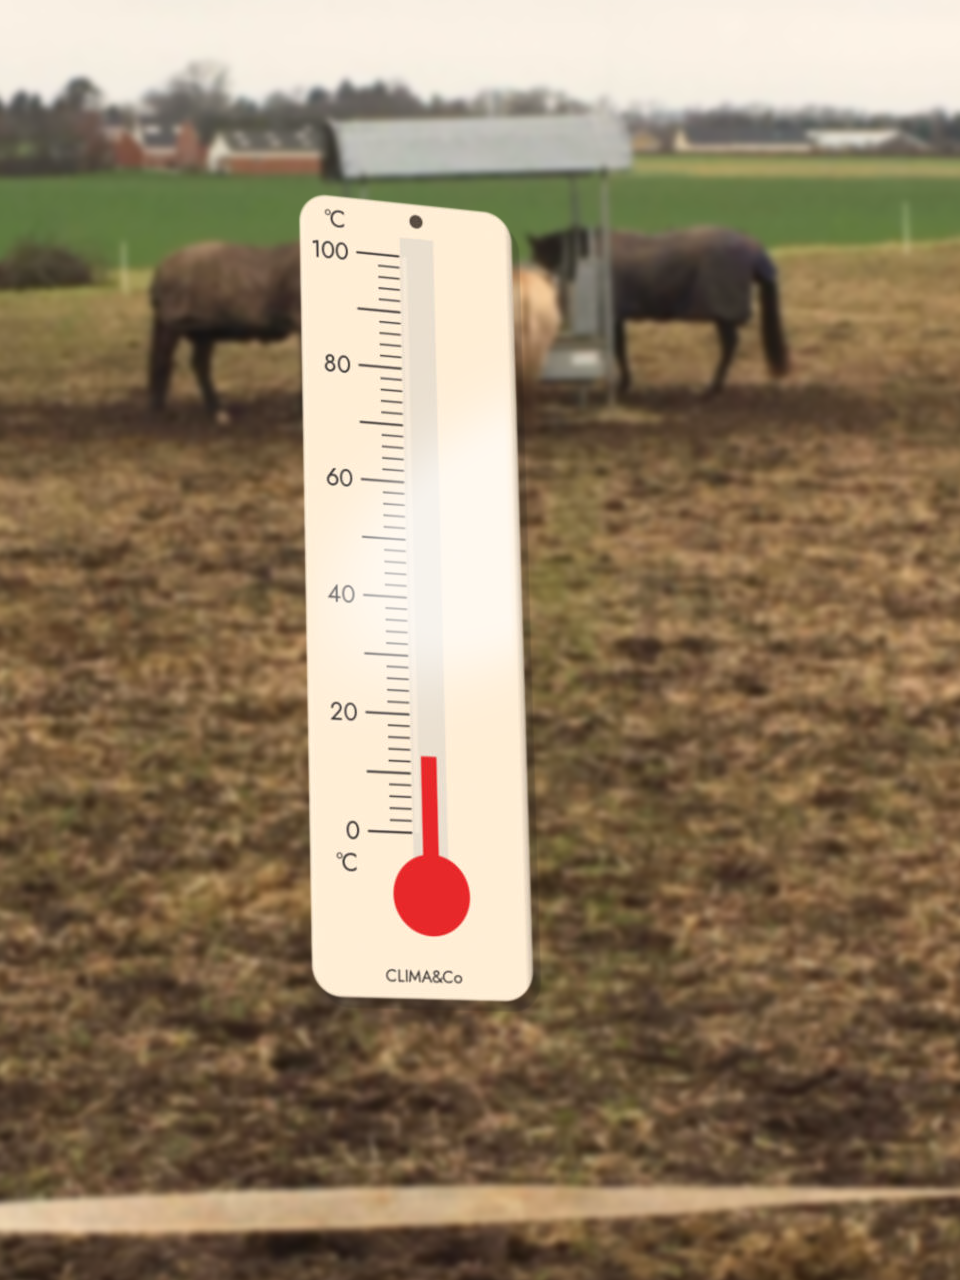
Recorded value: 13 °C
